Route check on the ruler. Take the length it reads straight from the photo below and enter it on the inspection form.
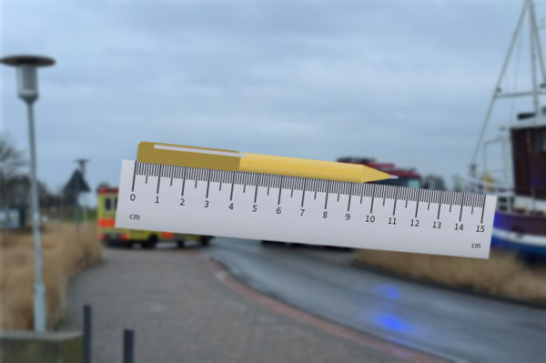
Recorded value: 11 cm
